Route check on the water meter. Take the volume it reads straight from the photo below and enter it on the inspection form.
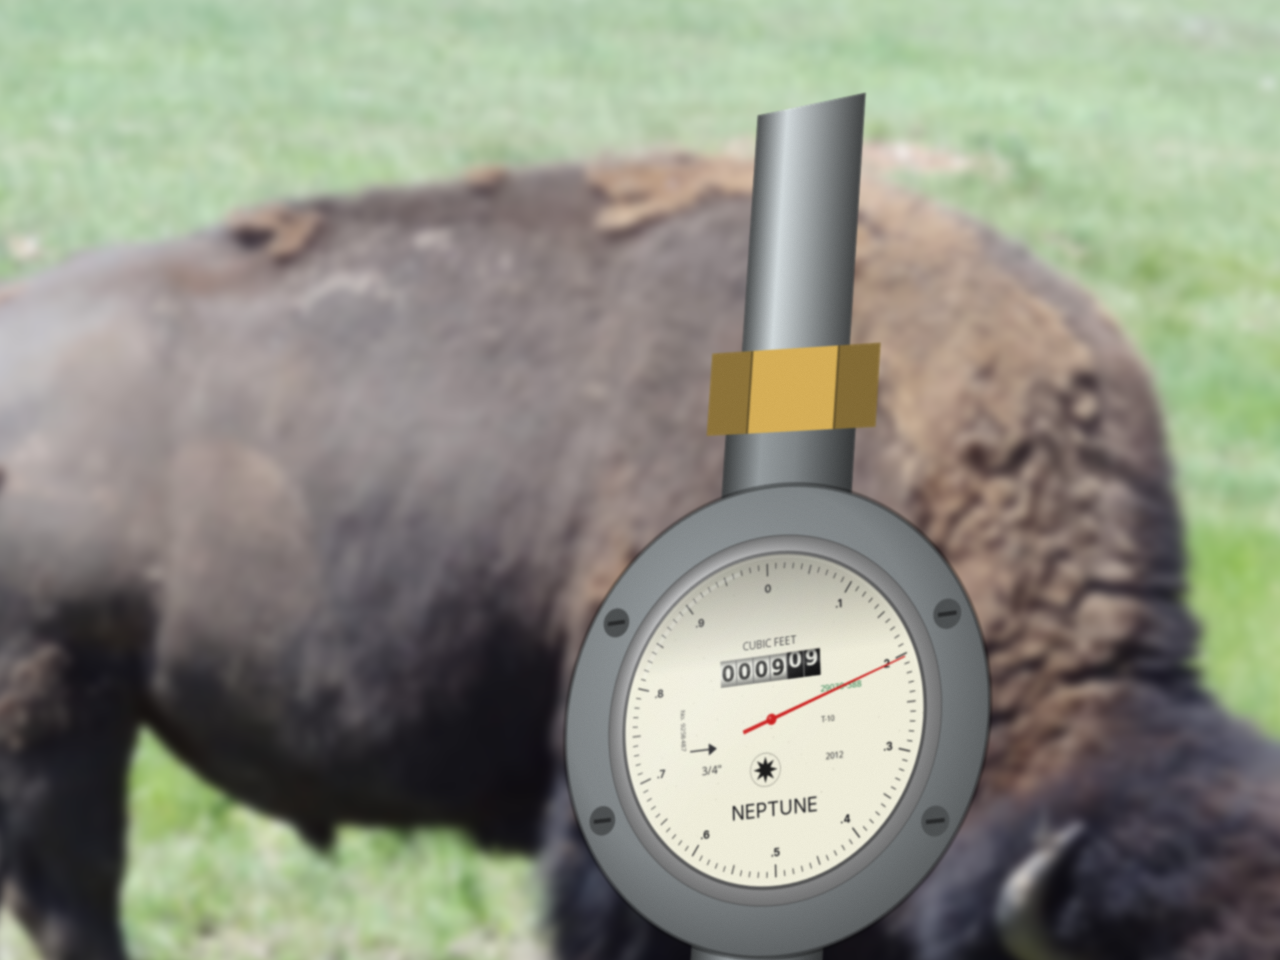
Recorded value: 909.20 ft³
